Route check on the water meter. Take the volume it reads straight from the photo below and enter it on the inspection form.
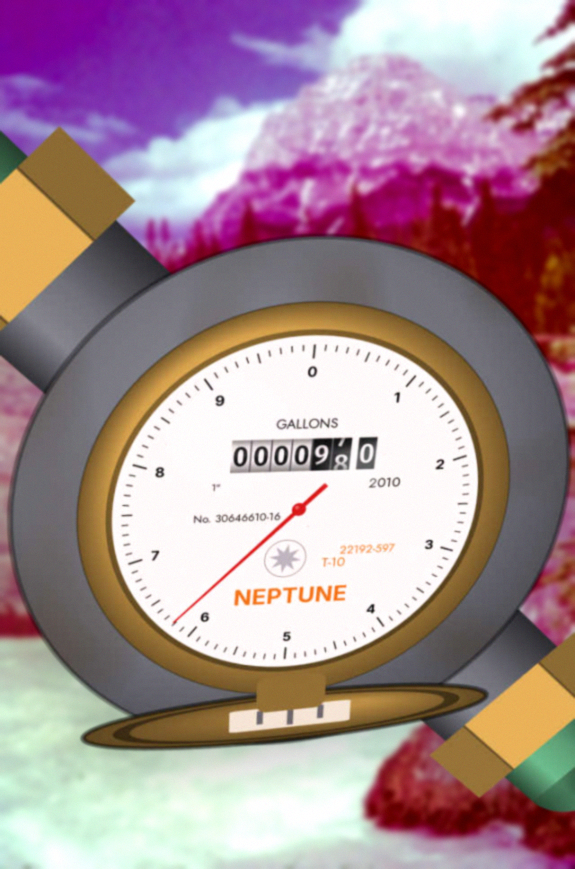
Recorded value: 976.2 gal
